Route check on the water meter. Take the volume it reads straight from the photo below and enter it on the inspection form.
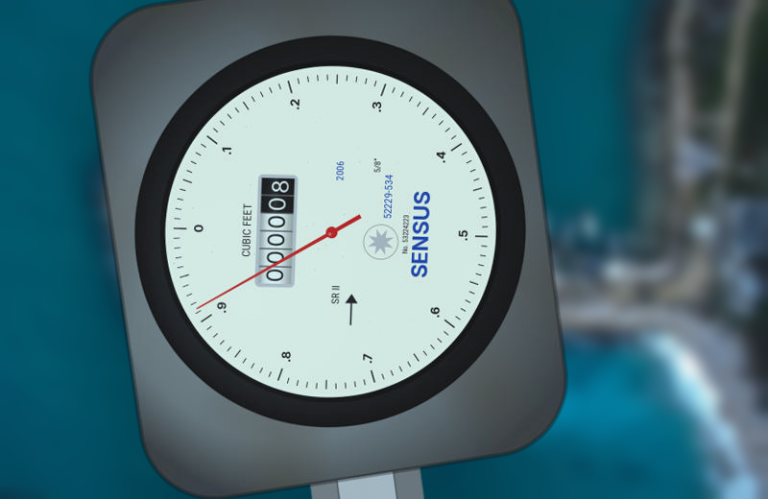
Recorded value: 7.91 ft³
